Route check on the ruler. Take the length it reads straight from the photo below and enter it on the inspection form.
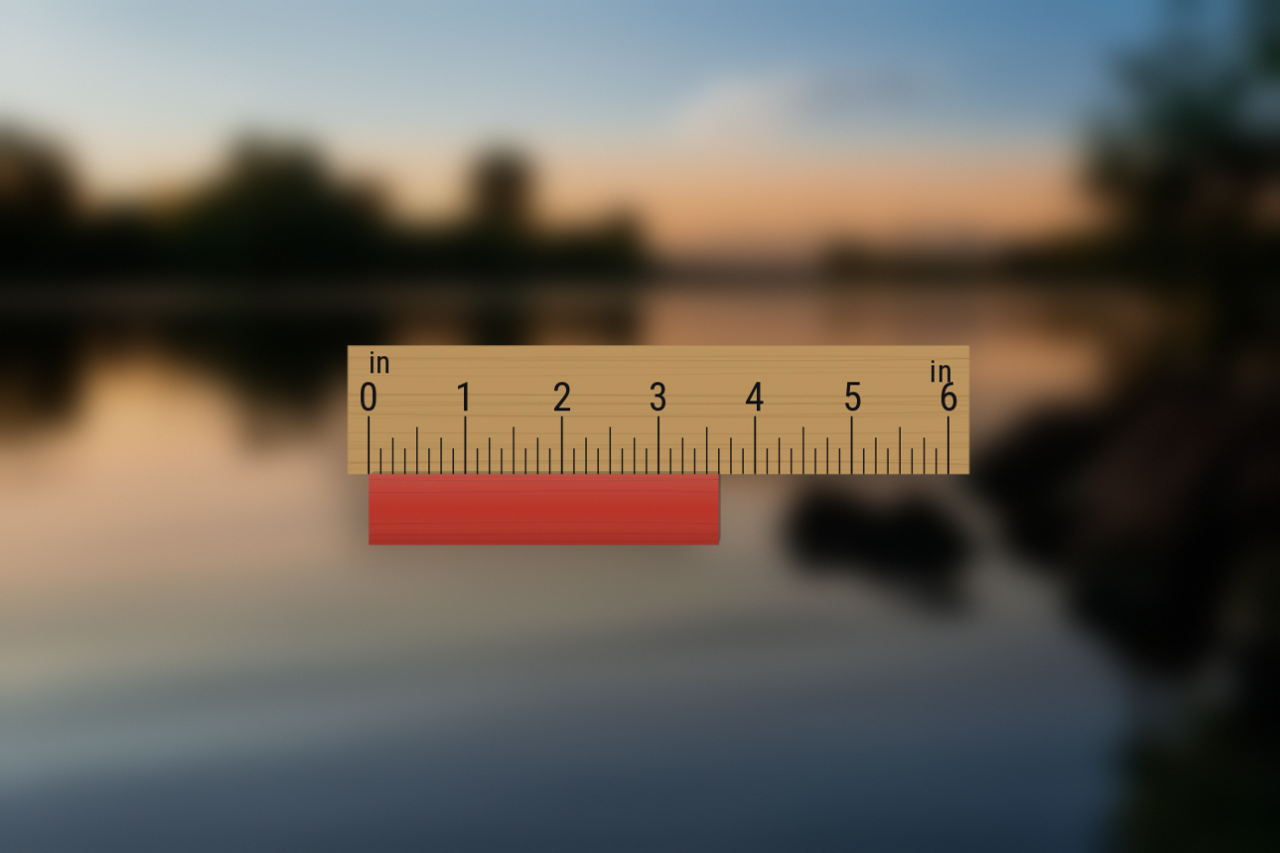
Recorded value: 3.625 in
